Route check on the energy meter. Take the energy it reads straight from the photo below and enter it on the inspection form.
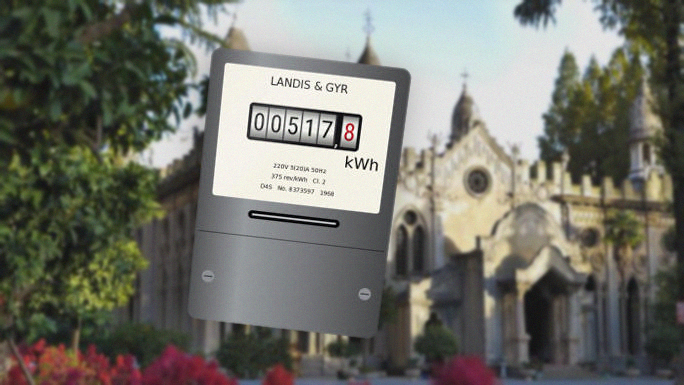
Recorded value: 517.8 kWh
